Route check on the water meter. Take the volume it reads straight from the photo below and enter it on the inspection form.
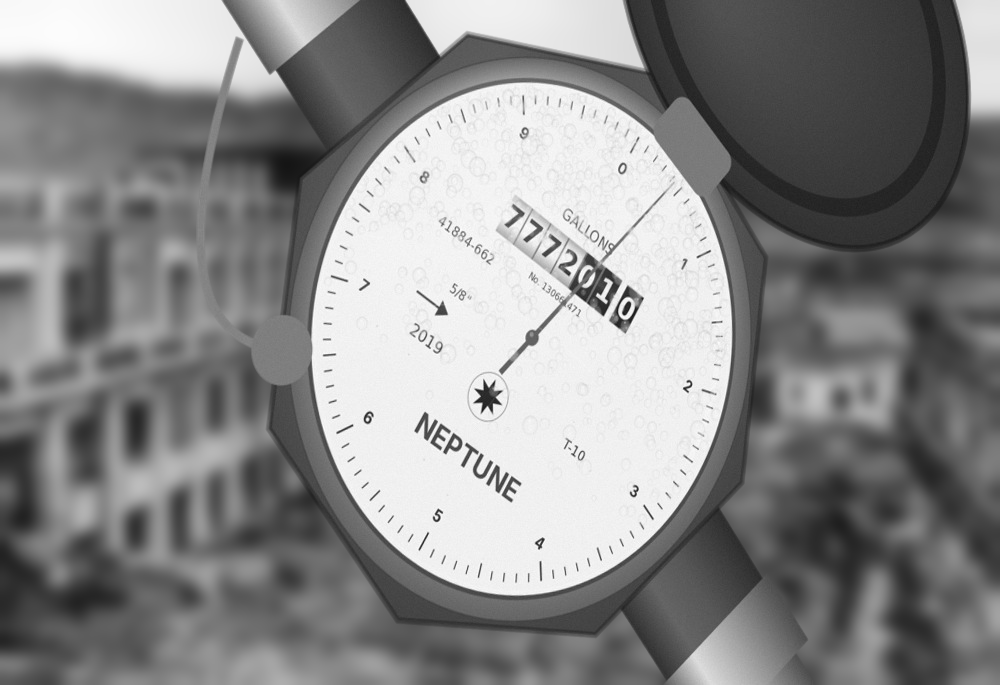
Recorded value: 7772010.4 gal
